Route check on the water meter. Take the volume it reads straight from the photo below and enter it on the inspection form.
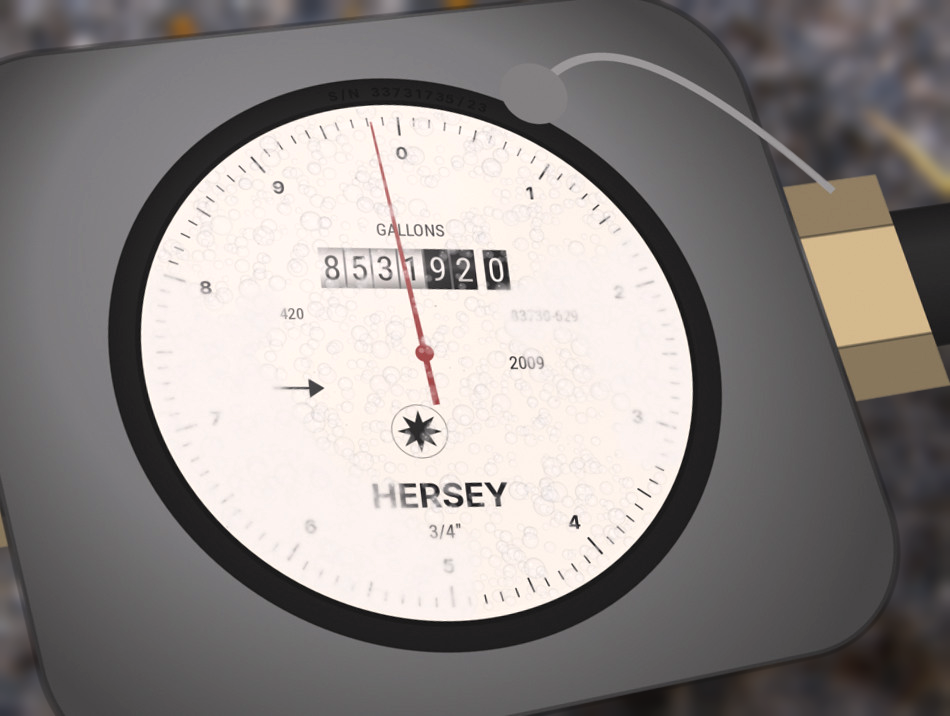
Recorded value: 8531919.8 gal
